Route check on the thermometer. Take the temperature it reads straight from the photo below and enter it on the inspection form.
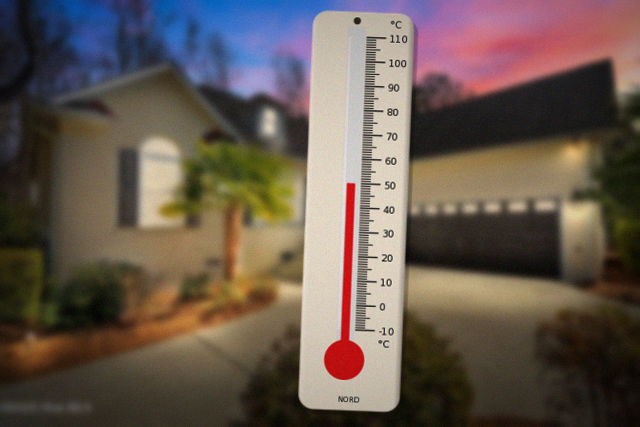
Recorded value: 50 °C
